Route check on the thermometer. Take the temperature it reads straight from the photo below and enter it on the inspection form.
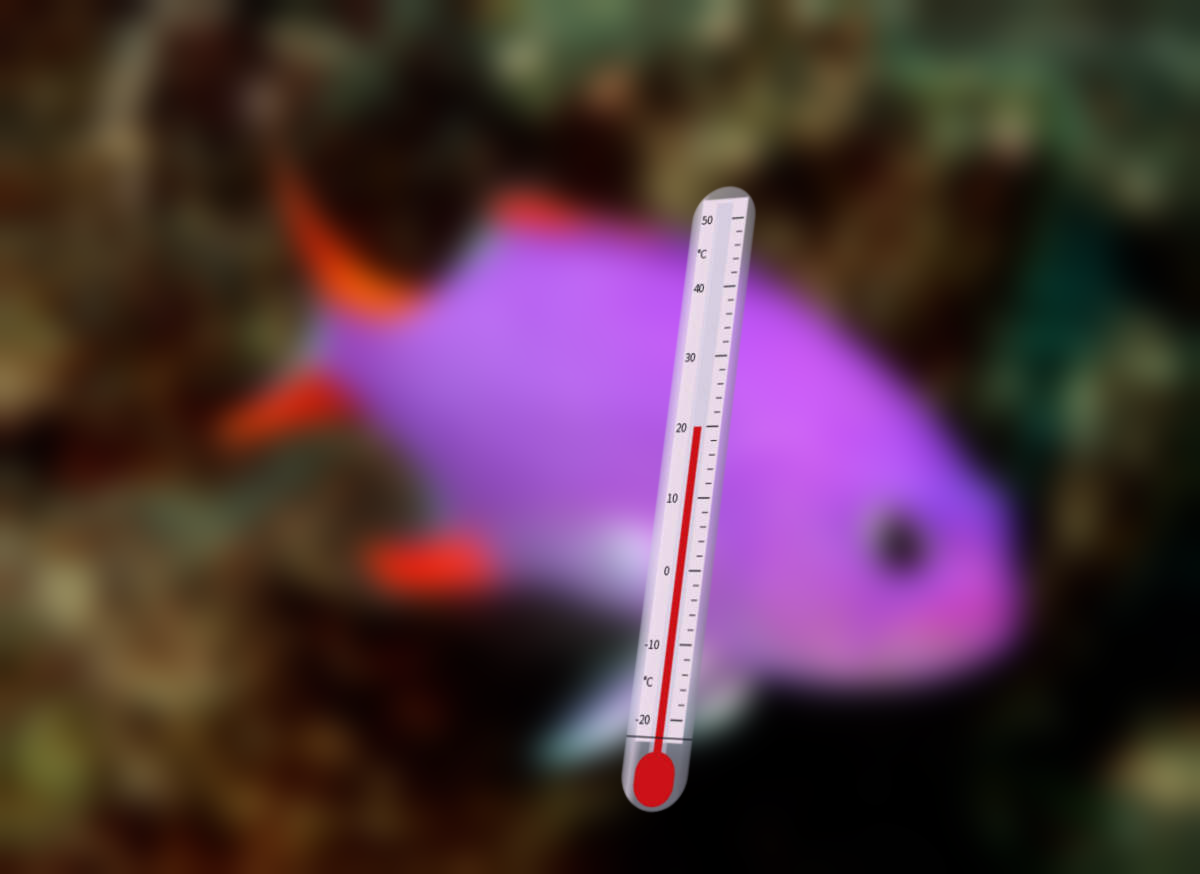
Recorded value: 20 °C
